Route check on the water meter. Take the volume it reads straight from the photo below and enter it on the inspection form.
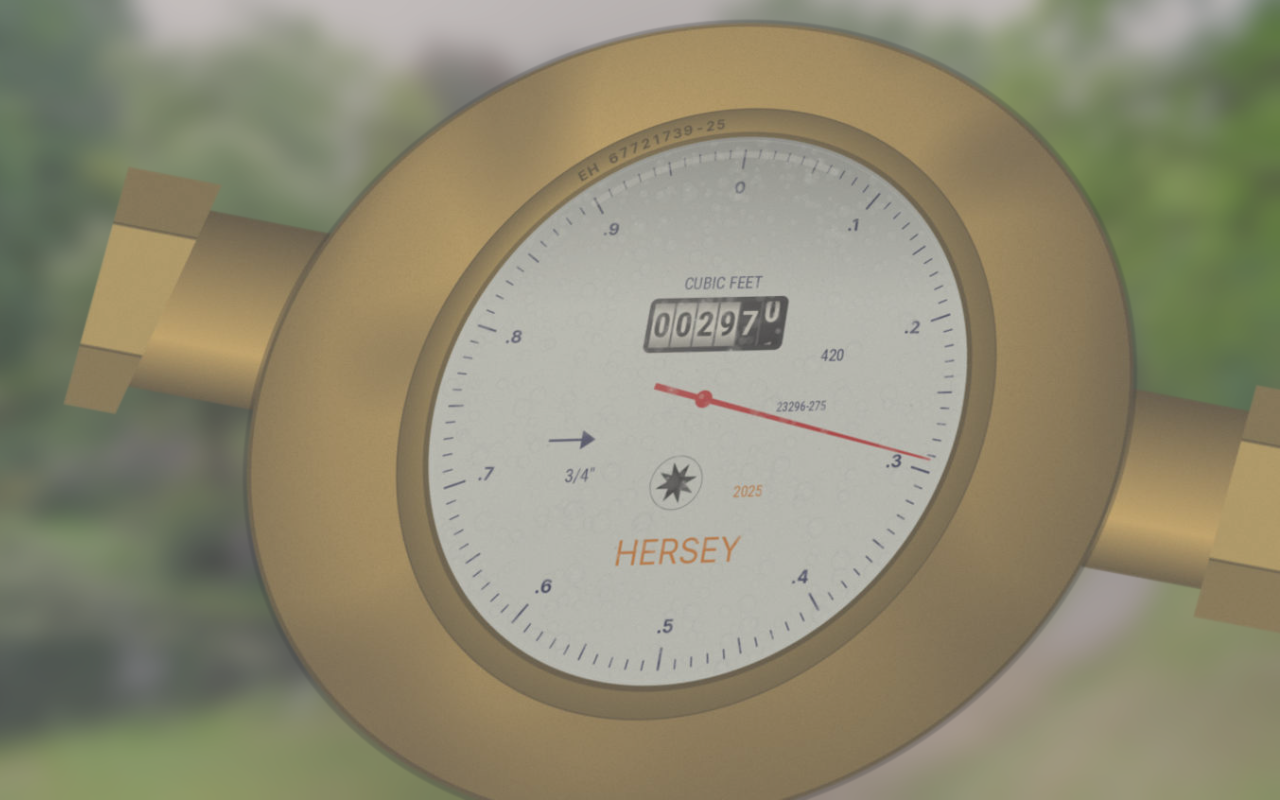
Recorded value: 2970.29 ft³
